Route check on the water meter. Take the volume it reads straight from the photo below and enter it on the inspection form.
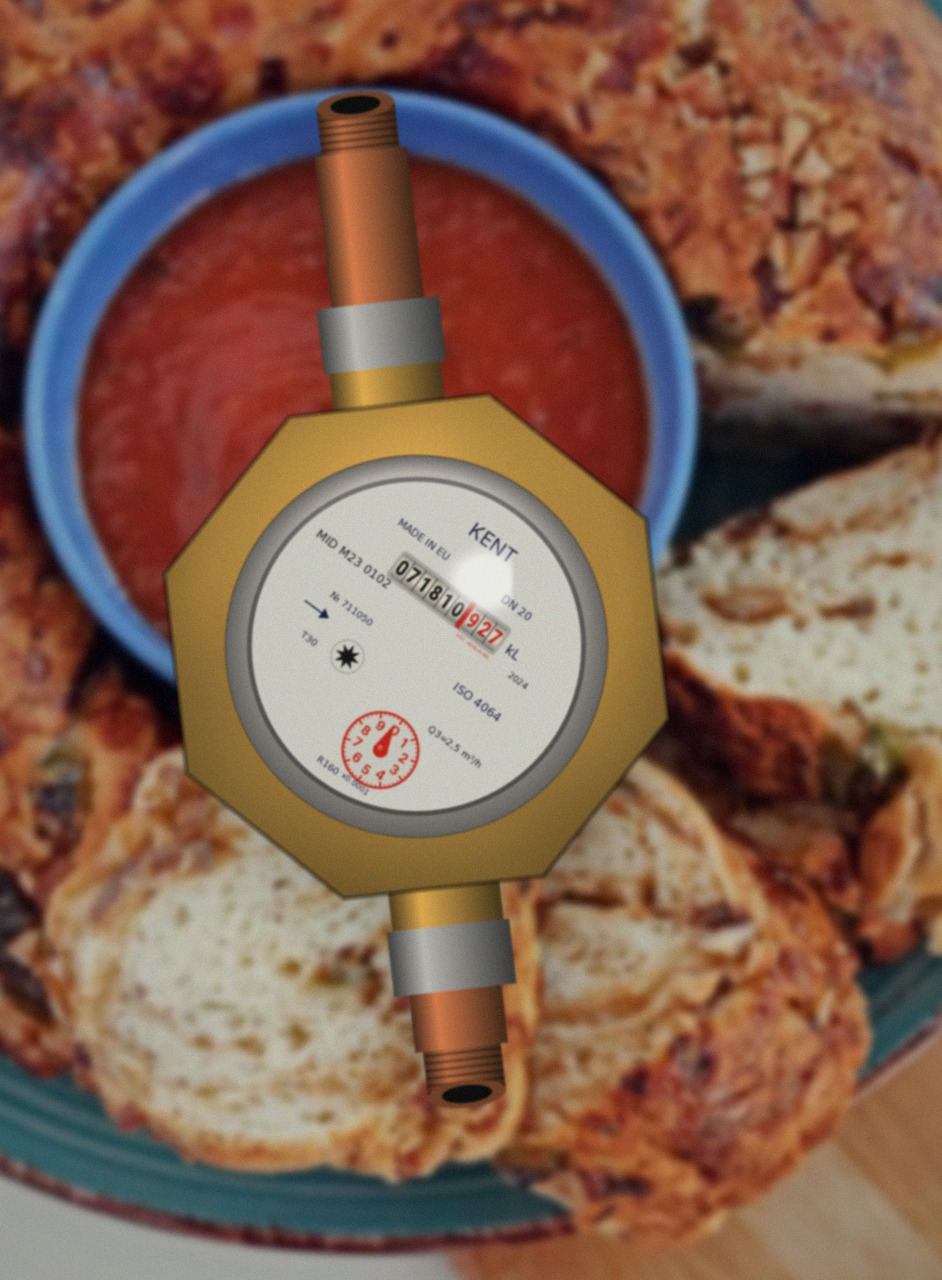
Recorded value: 71810.9269 kL
